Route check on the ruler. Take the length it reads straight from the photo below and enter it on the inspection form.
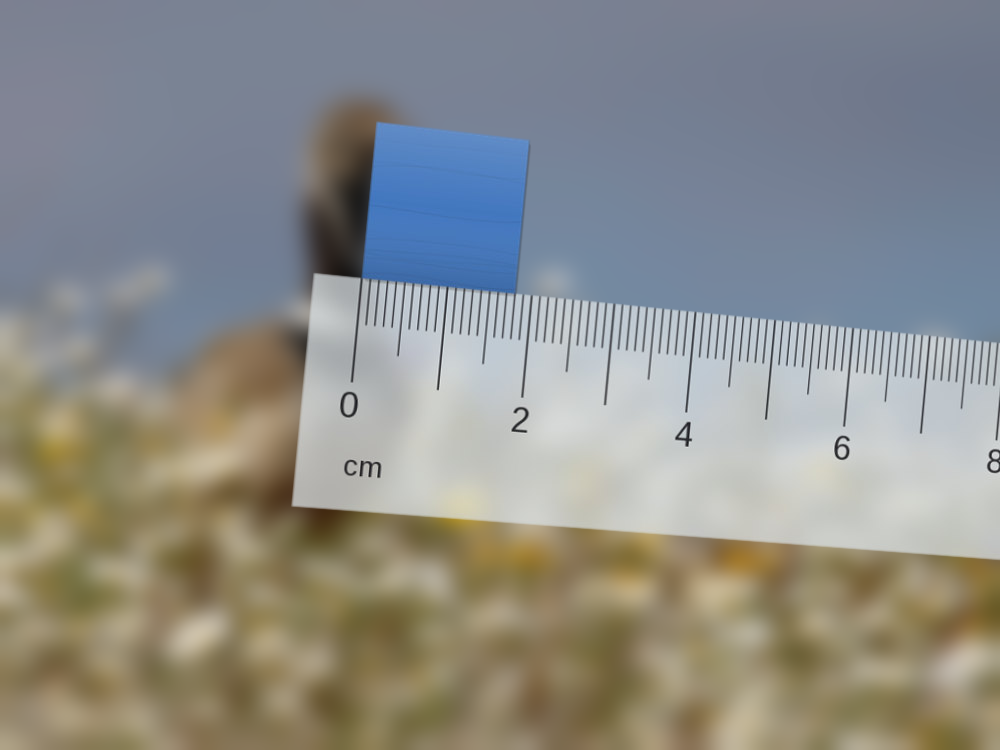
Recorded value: 1.8 cm
